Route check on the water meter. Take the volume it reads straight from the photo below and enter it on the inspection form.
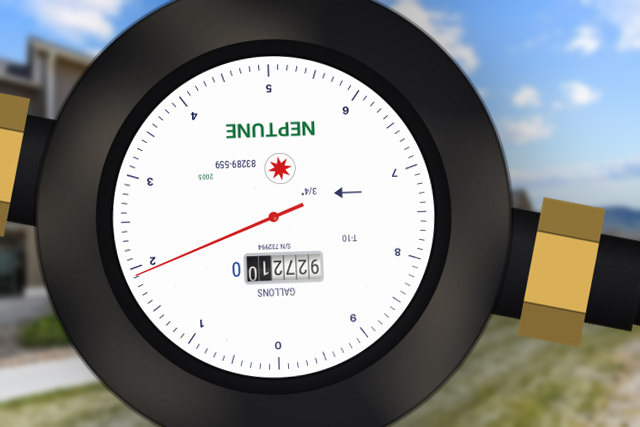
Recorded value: 9272101.9 gal
